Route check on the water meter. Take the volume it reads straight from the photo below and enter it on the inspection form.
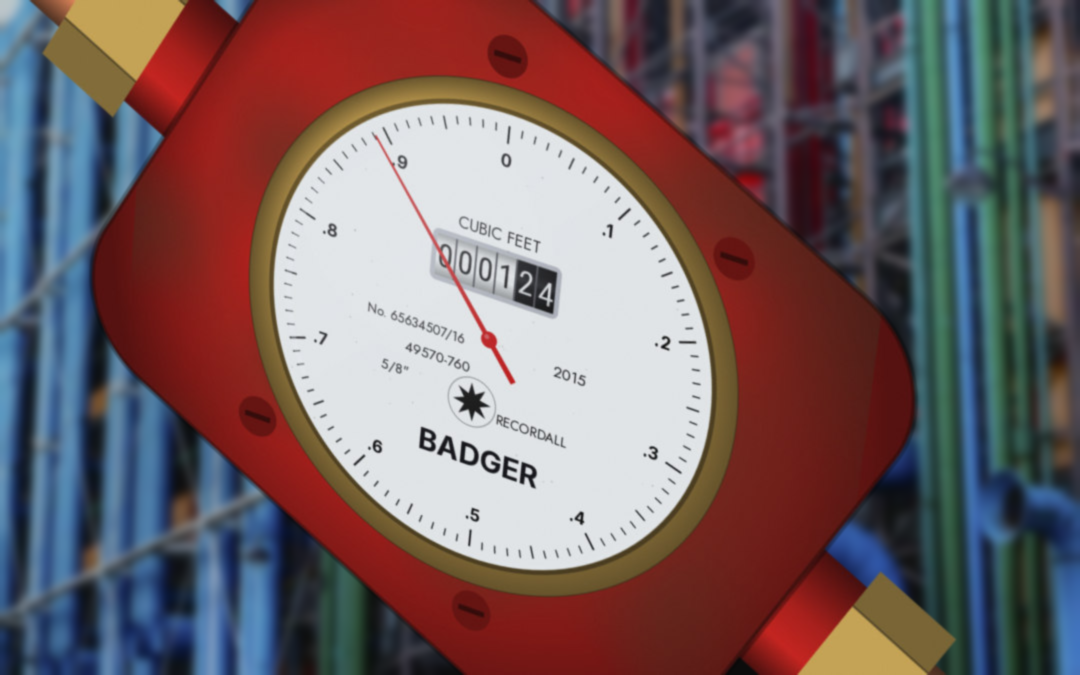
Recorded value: 123.89 ft³
